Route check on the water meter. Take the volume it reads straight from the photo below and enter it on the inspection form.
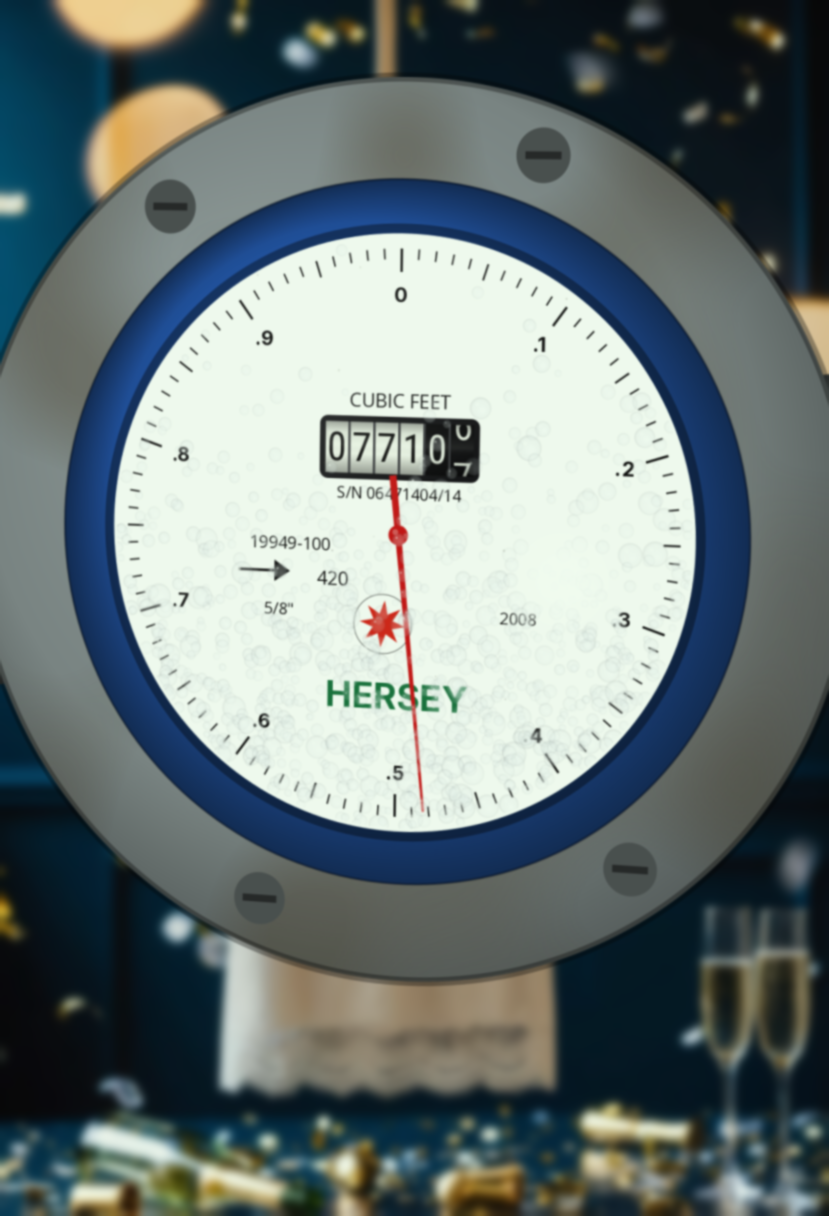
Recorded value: 77106.48 ft³
